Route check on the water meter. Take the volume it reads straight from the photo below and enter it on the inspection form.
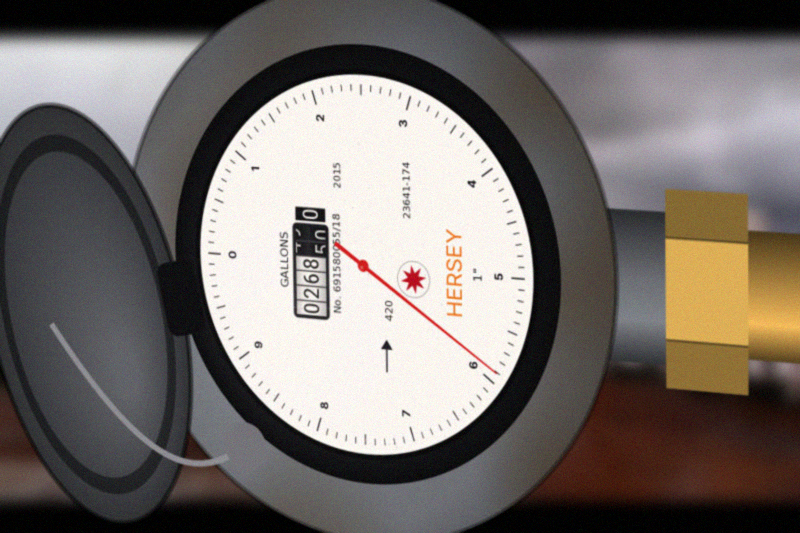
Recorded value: 268495.9 gal
